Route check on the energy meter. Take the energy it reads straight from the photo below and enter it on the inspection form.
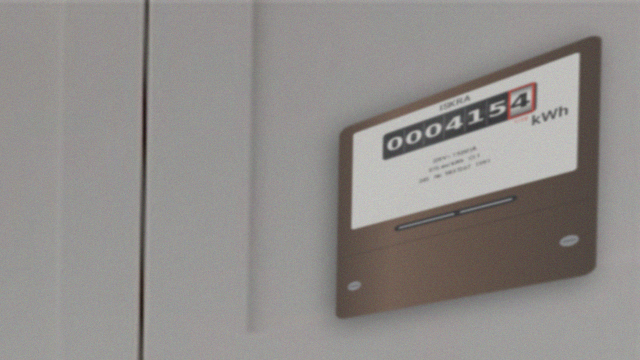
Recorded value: 415.4 kWh
